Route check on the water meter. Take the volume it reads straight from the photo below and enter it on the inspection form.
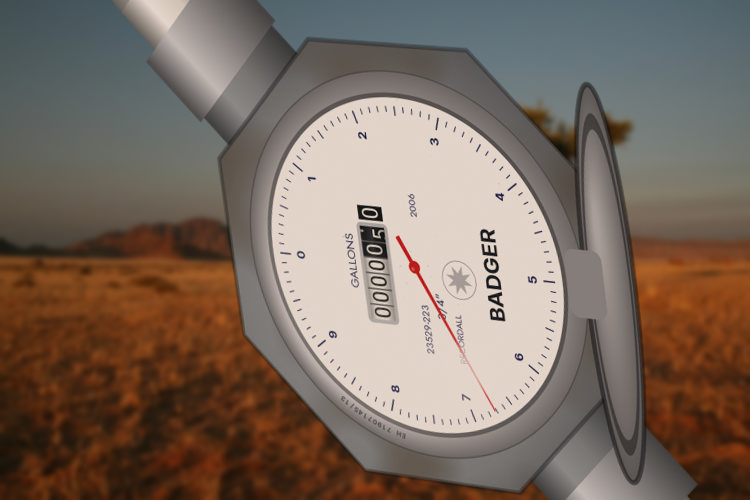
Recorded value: 46.7 gal
